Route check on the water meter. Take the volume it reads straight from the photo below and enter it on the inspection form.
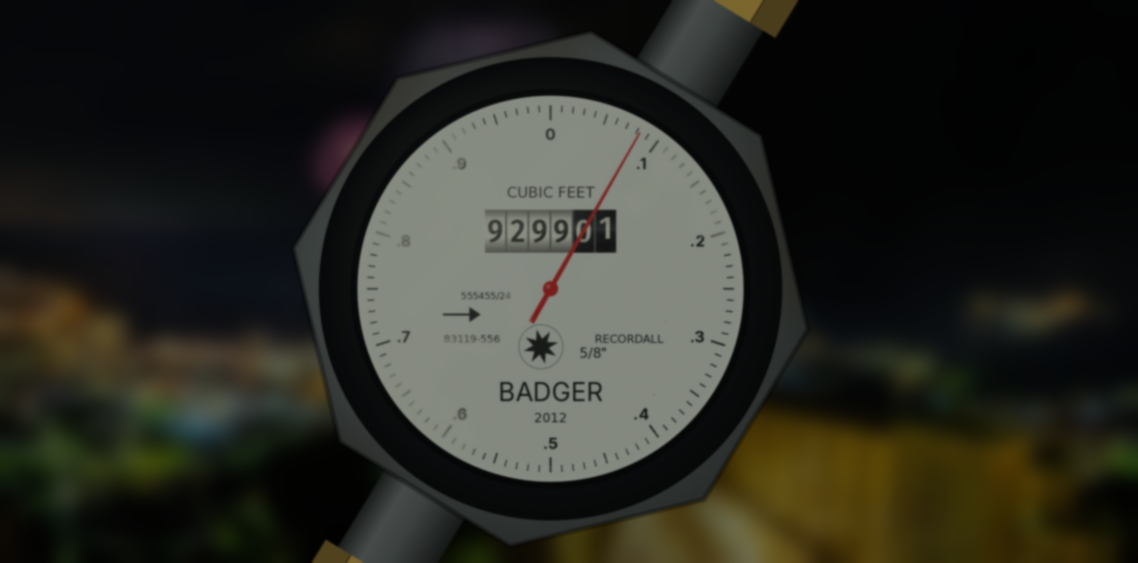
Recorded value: 929901.08 ft³
